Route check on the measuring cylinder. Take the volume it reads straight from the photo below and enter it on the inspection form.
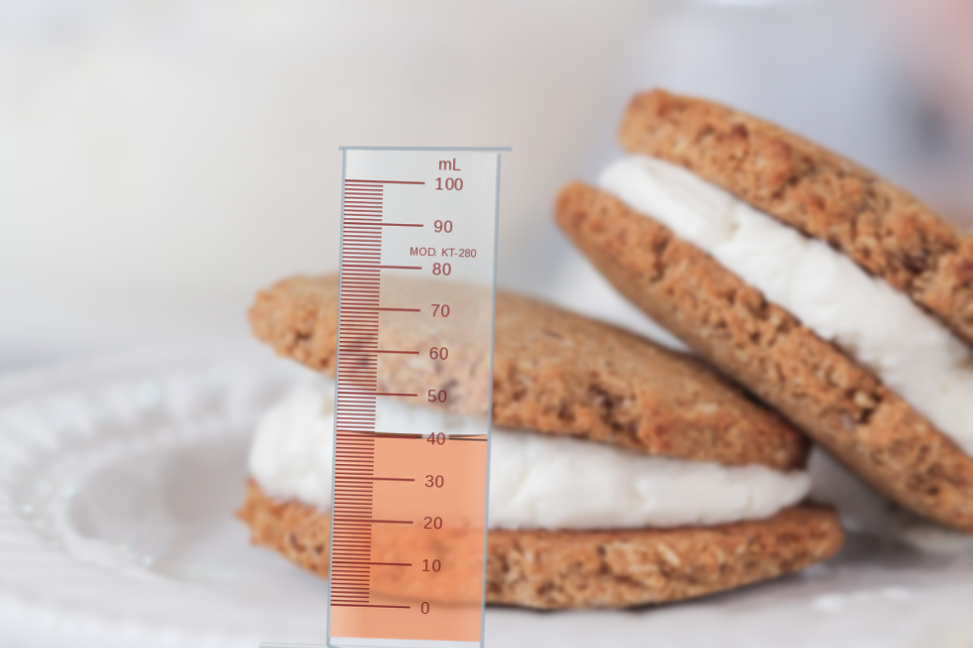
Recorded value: 40 mL
